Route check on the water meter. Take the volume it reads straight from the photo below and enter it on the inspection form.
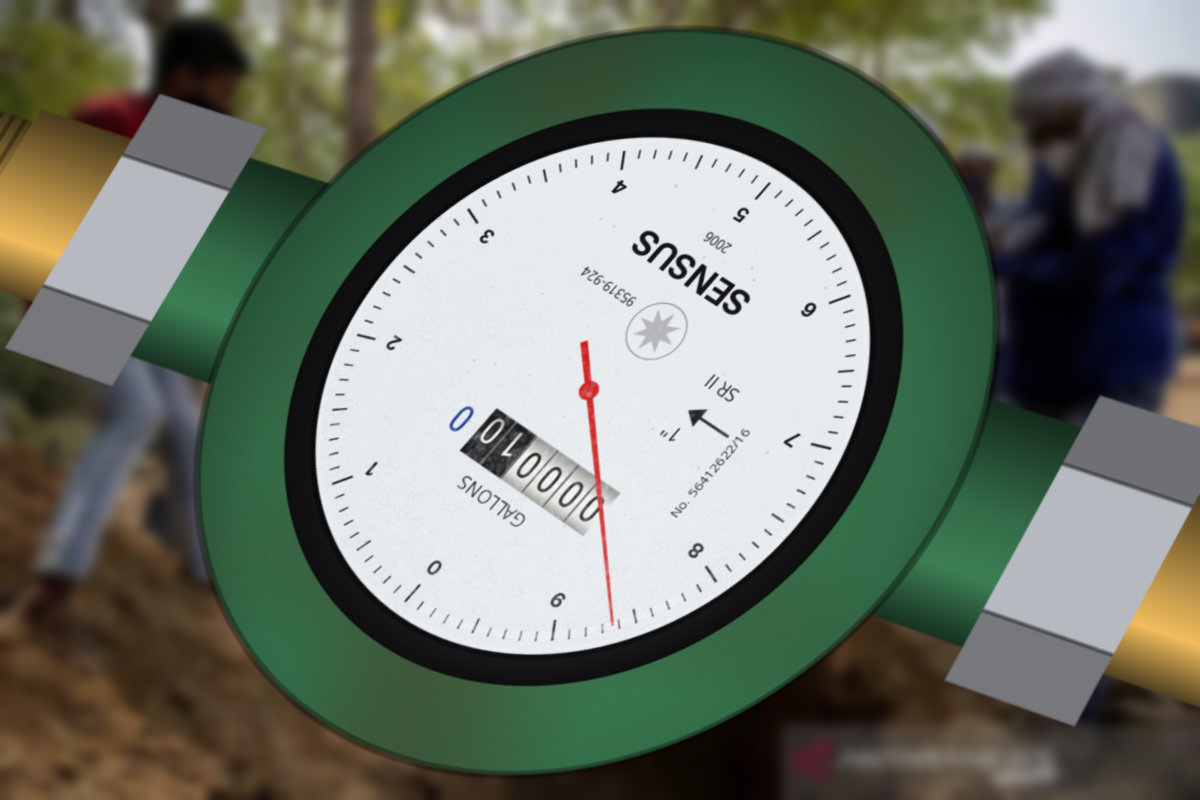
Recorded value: 98.6 gal
